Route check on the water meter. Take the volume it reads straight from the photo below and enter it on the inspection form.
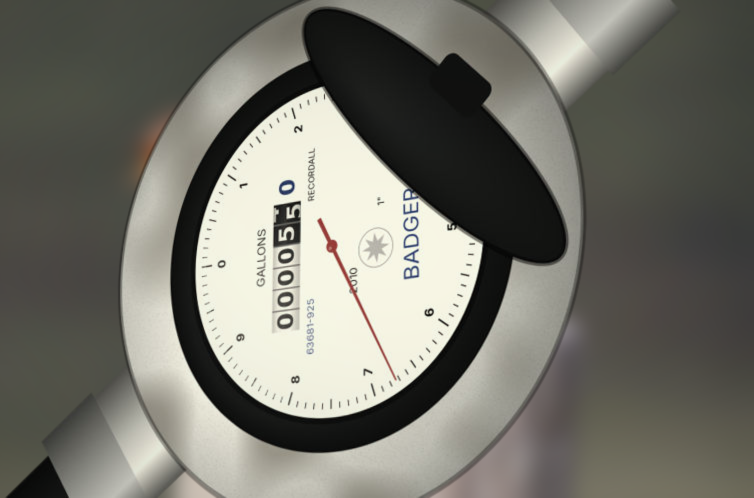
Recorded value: 546.7 gal
